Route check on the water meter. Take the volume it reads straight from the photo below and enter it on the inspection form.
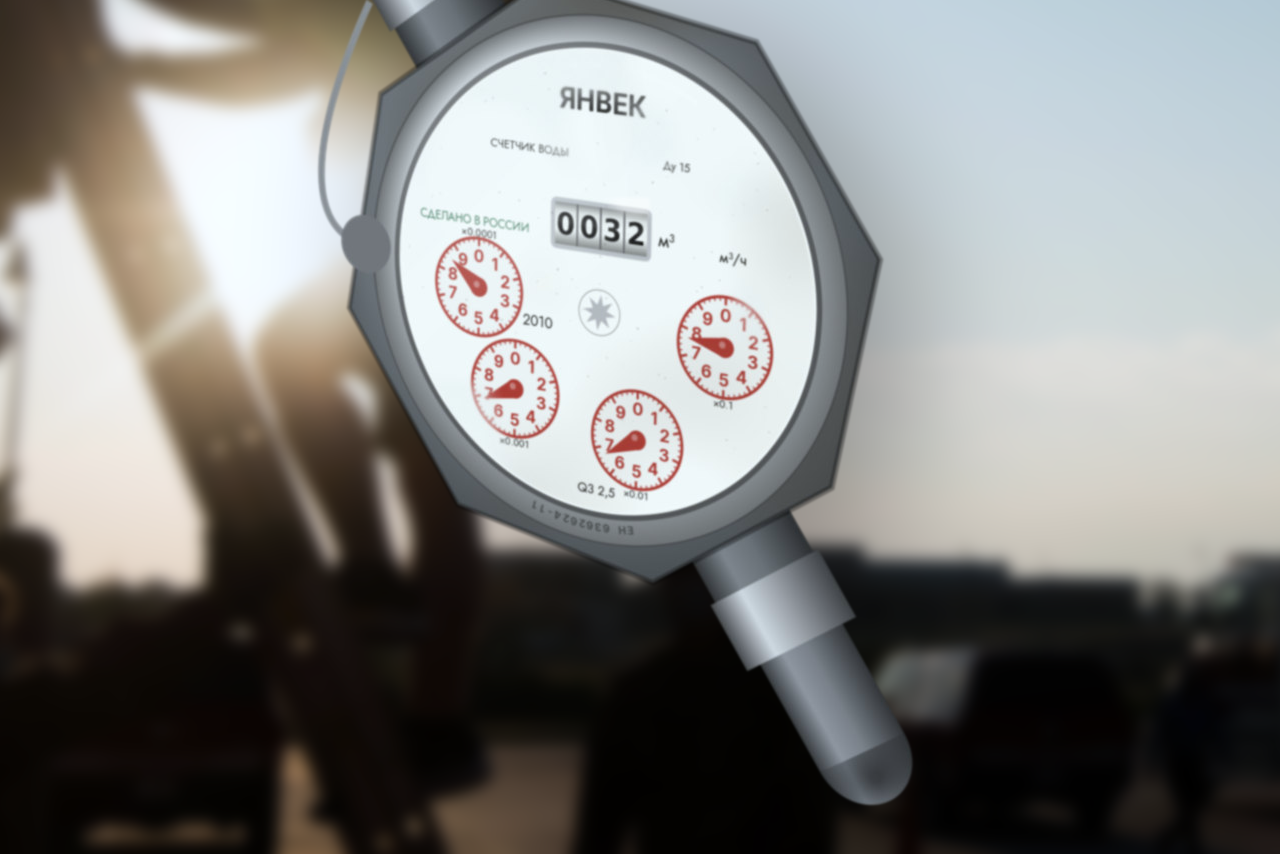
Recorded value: 32.7668 m³
